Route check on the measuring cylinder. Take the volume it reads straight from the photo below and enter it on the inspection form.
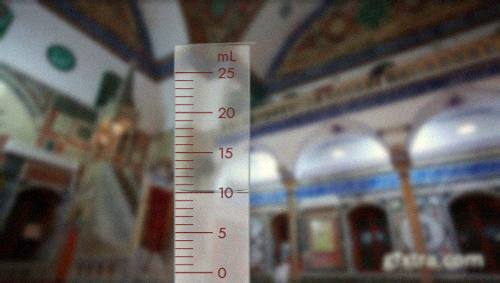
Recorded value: 10 mL
